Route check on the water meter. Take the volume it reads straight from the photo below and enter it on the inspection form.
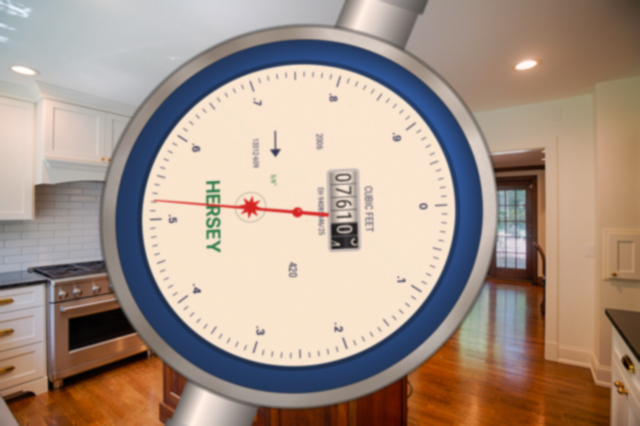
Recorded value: 76103.52 ft³
